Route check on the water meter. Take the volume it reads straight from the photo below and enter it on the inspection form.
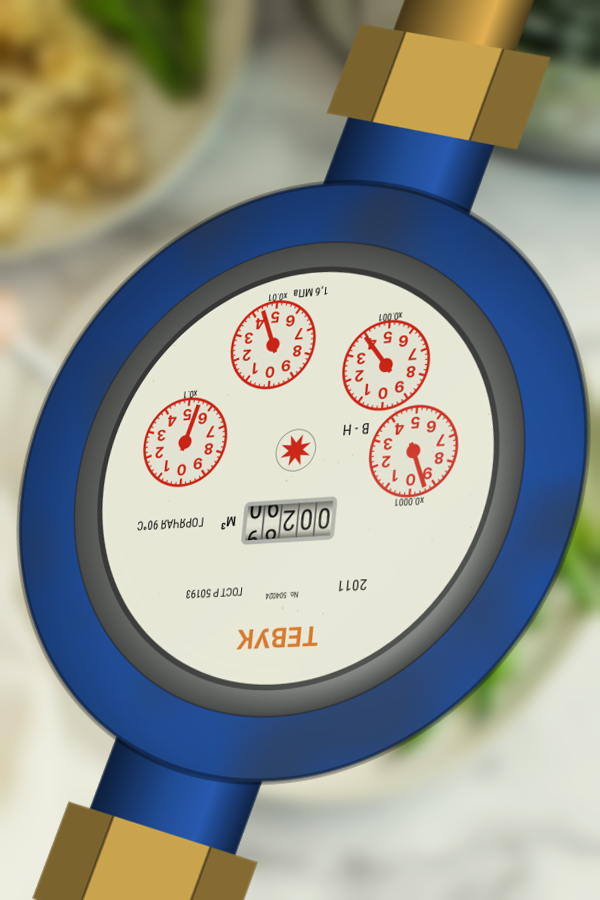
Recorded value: 289.5439 m³
